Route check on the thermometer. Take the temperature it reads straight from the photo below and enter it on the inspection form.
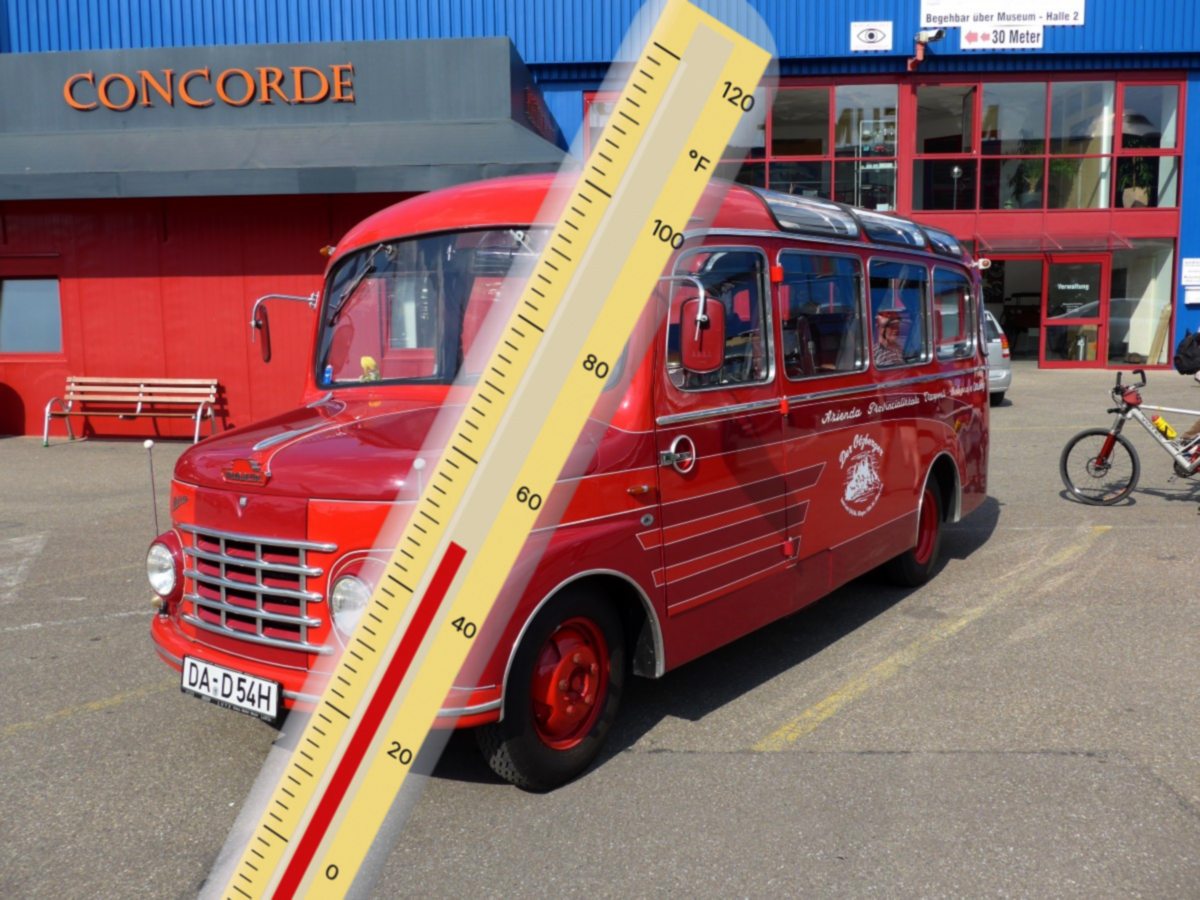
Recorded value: 49 °F
